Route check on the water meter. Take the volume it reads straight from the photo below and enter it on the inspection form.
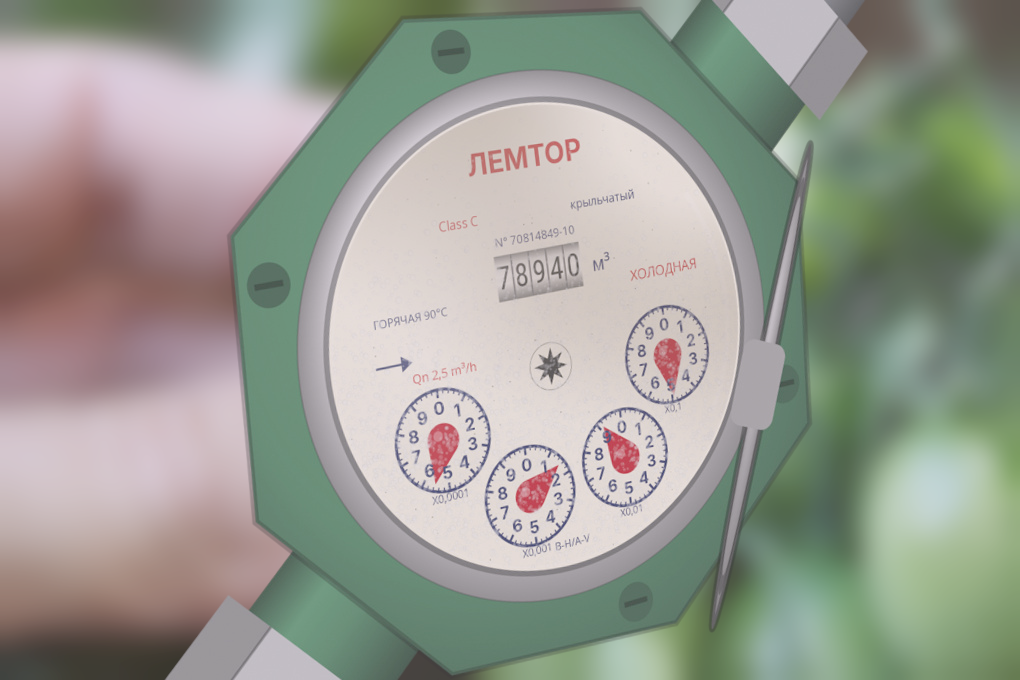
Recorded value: 78940.4915 m³
